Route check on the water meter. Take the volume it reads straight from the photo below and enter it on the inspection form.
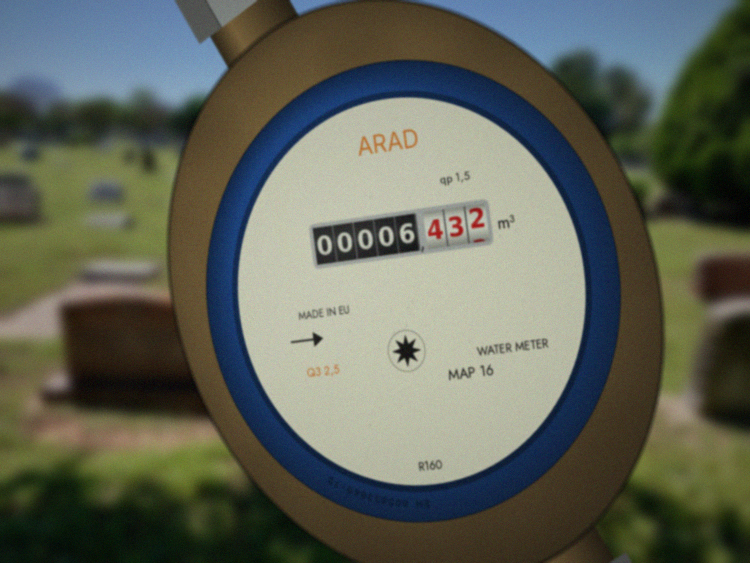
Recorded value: 6.432 m³
